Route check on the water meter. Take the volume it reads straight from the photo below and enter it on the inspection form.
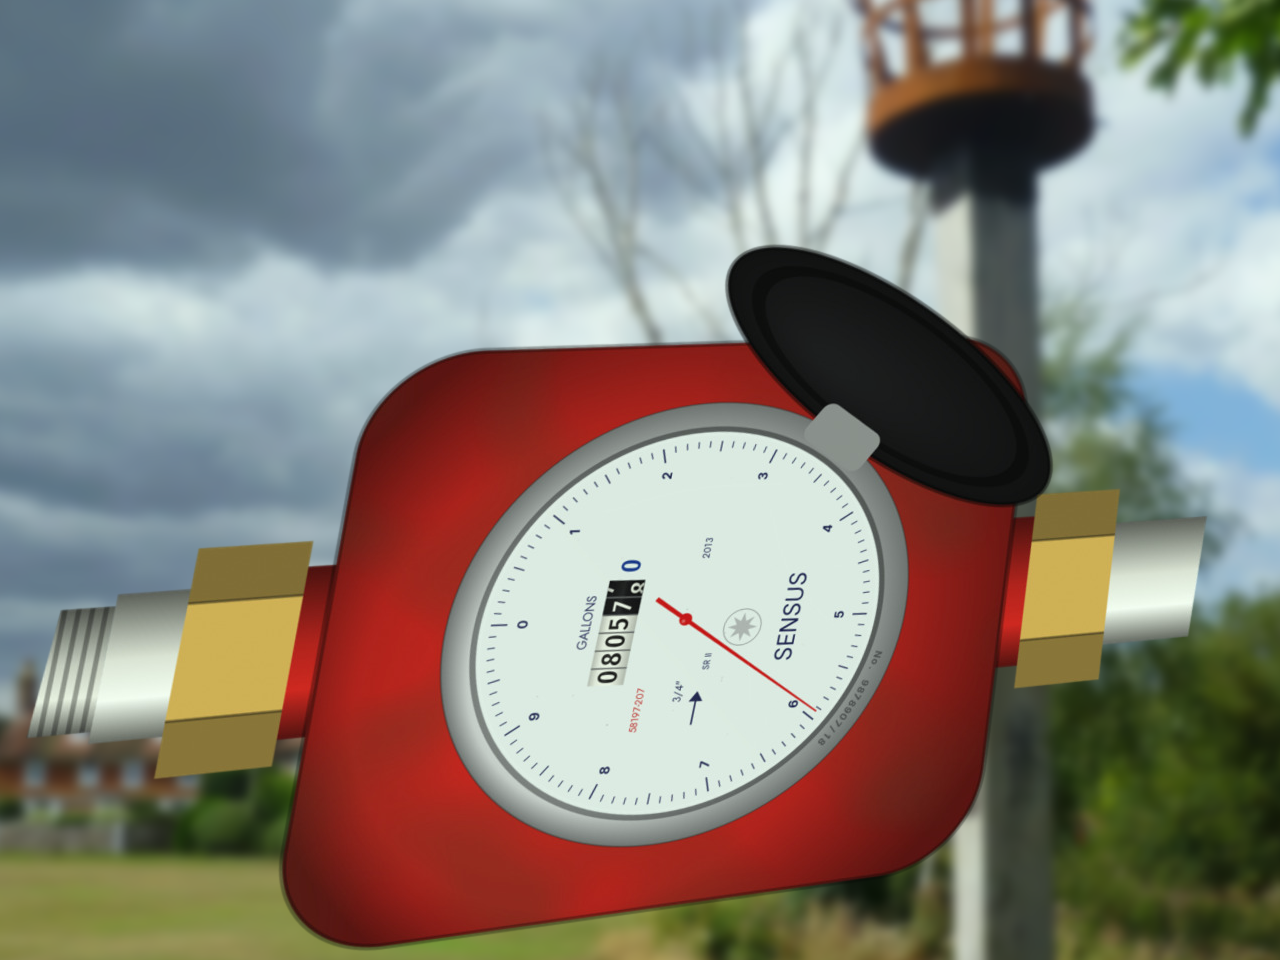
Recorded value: 805775.9 gal
